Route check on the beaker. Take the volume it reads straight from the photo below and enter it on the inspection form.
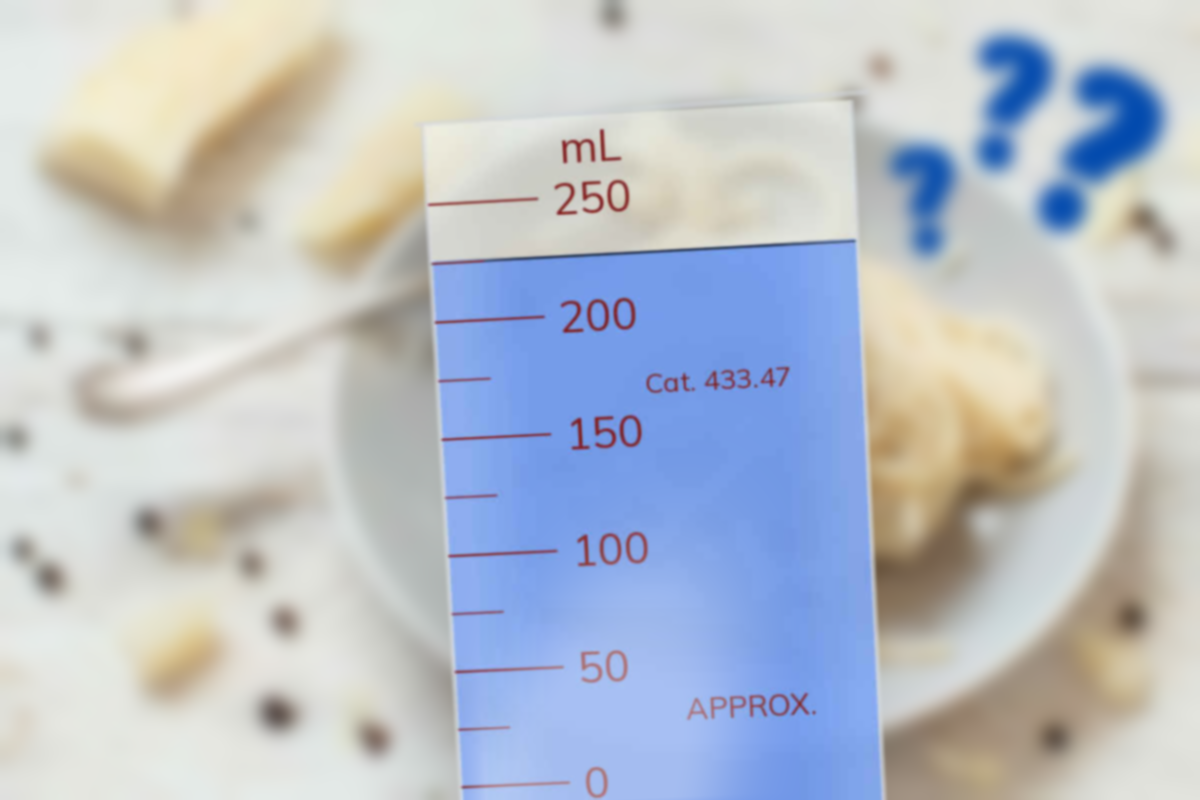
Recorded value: 225 mL
